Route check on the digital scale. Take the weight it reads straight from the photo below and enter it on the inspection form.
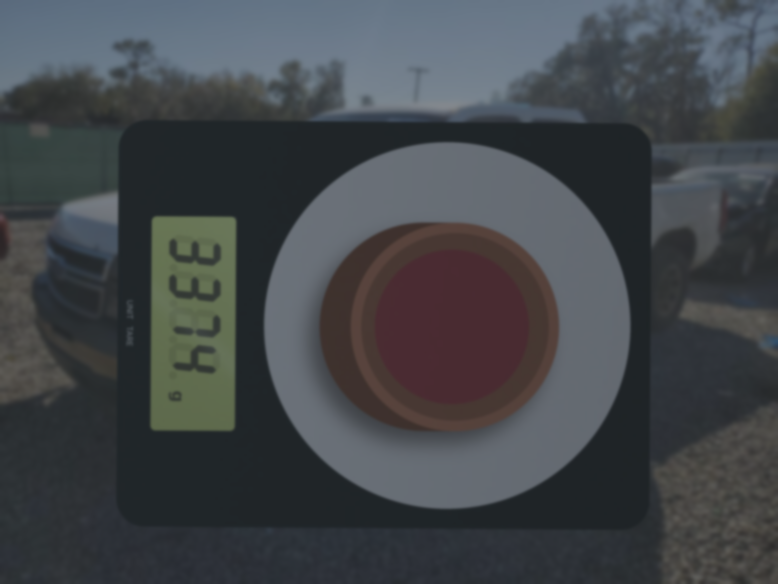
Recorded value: 3374 g
